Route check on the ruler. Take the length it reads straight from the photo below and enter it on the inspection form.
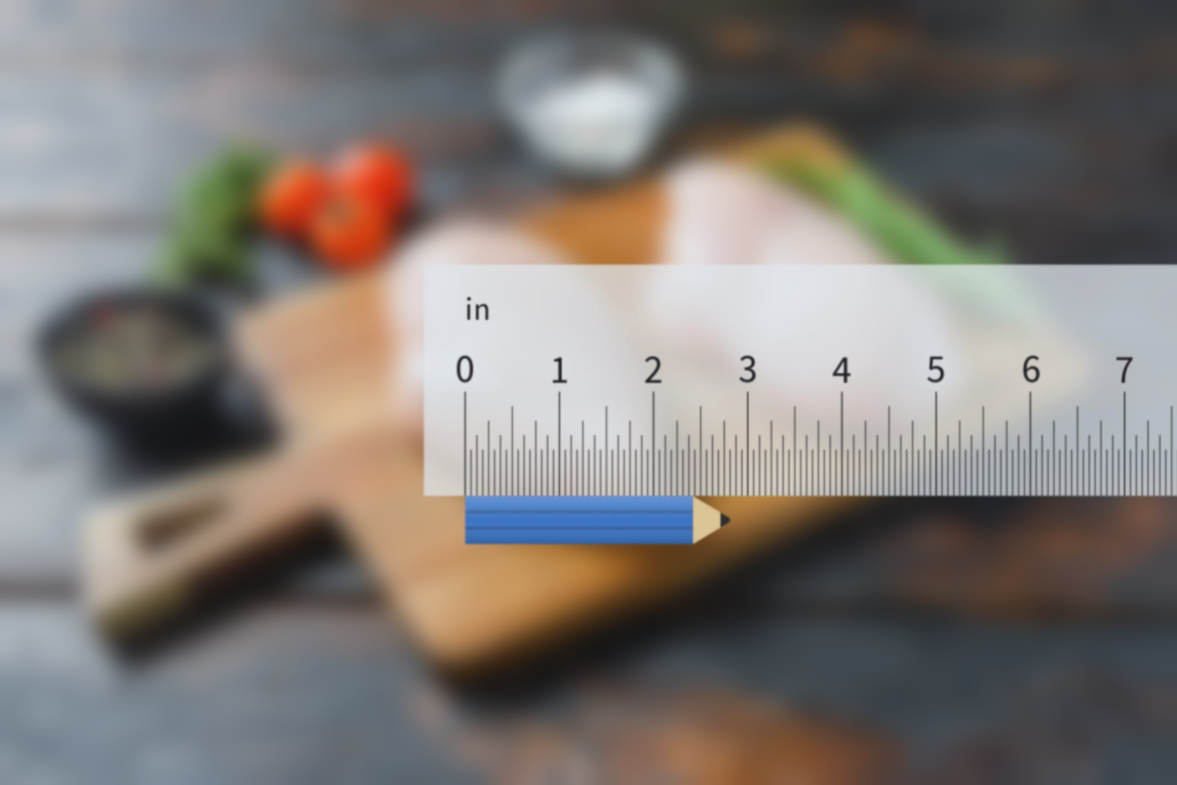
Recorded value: 2.8125 in
